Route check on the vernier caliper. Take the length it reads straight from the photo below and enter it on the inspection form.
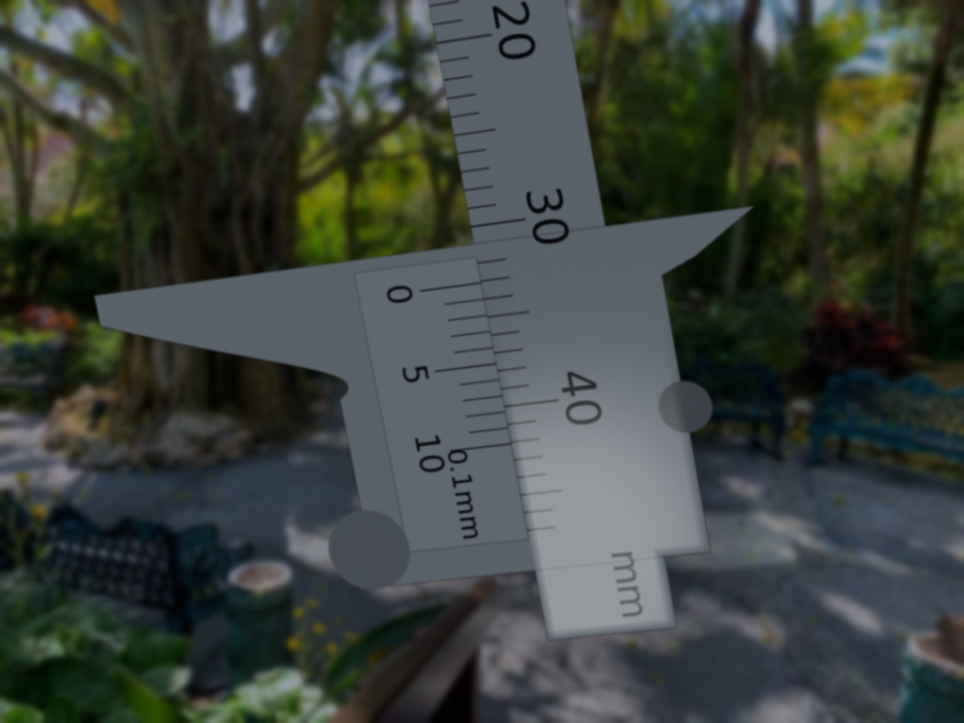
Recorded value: 33.1 mm
